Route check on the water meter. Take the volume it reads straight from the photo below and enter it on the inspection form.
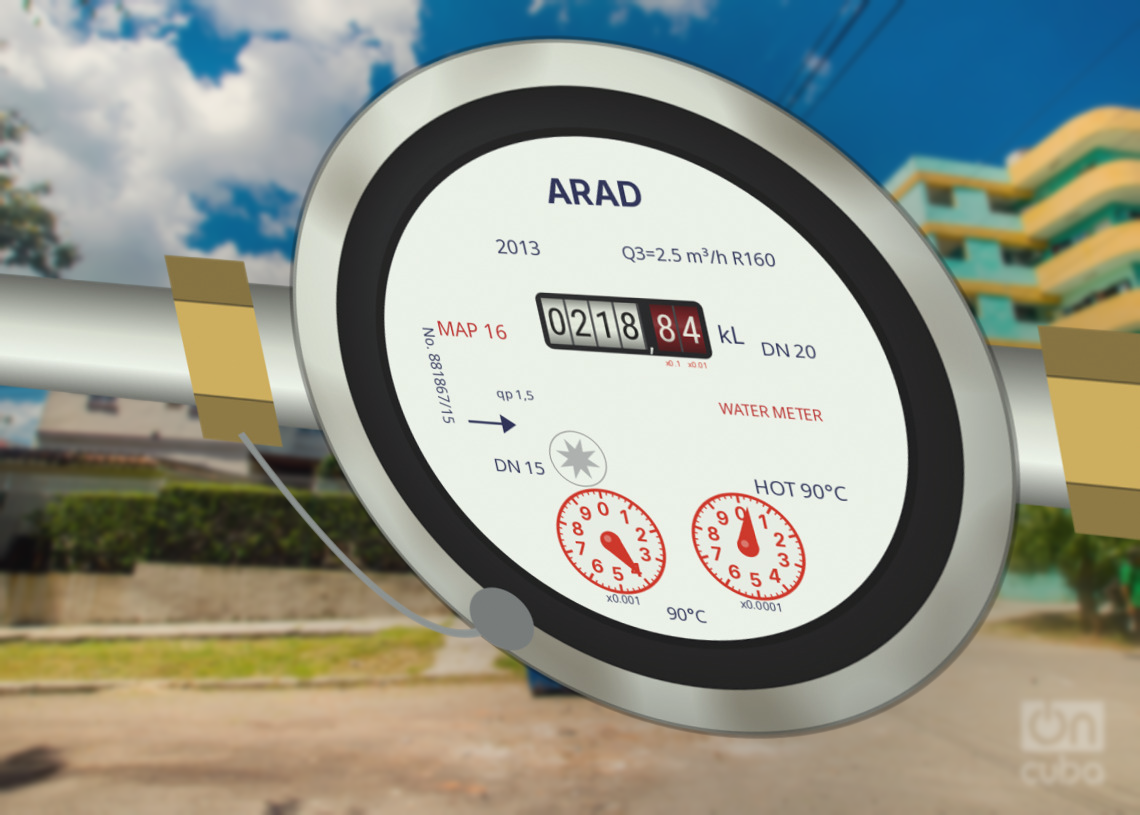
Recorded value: 218.8440 kL
